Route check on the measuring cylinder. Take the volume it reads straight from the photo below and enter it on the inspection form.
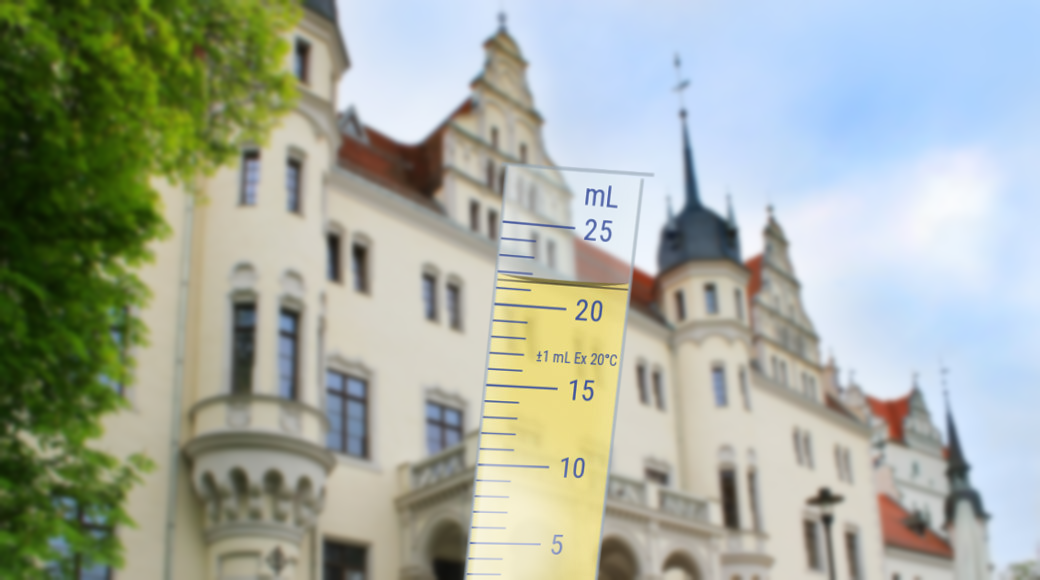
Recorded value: 21.5 mL
